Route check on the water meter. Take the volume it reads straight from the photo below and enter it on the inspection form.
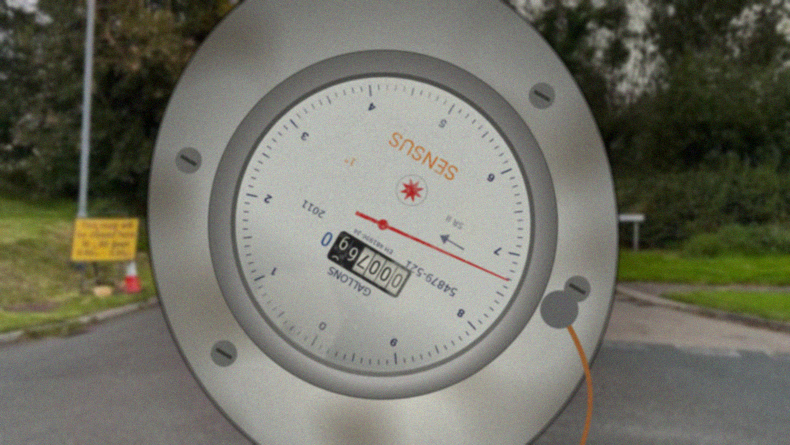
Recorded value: 7687.3 gal
